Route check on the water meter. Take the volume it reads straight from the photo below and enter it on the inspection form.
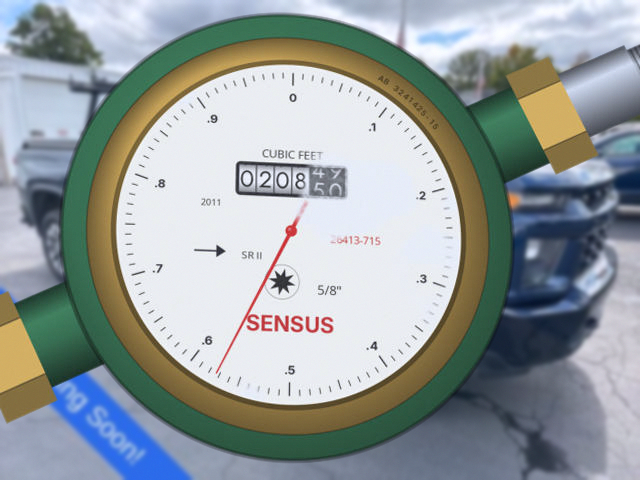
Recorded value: 20849.57 ft³
